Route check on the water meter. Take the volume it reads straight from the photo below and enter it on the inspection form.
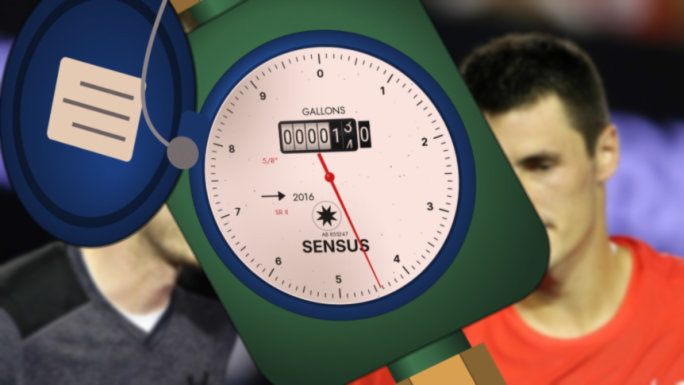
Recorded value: 134.4 gal
